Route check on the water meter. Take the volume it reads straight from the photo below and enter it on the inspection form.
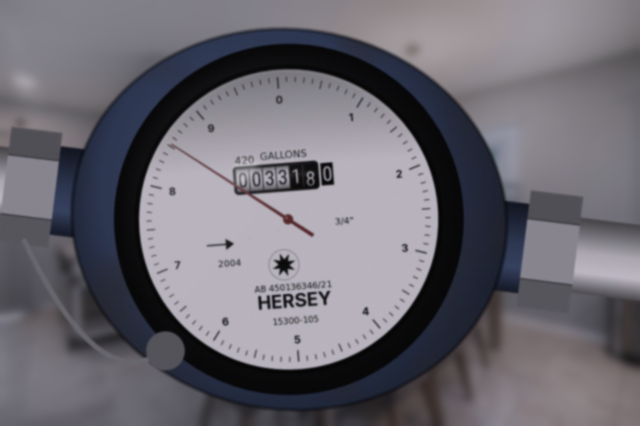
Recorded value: 33178.5 gal
